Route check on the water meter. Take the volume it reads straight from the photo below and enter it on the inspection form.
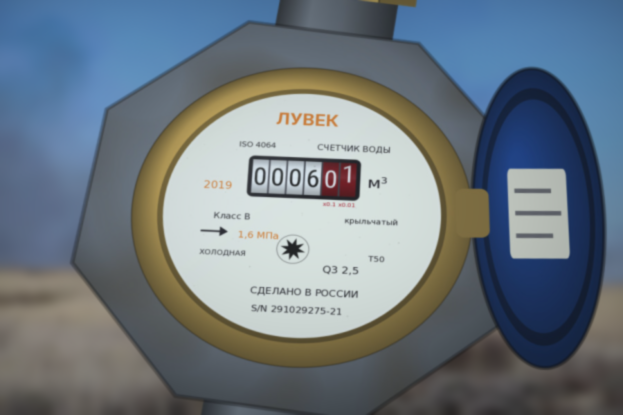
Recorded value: 6.01 m³
